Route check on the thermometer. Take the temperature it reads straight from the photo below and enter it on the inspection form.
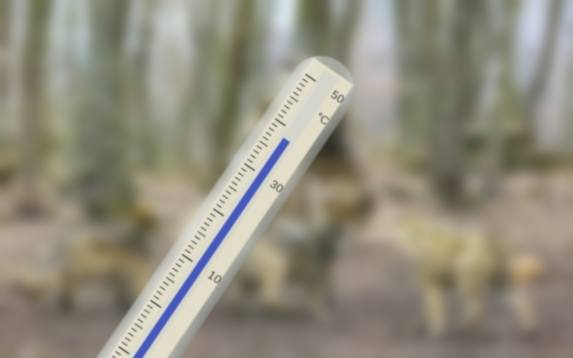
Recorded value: 38 °C
